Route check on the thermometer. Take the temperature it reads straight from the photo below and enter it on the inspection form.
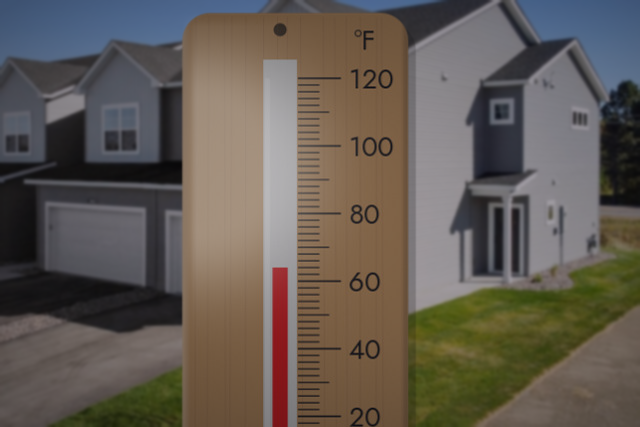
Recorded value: 64 °F
